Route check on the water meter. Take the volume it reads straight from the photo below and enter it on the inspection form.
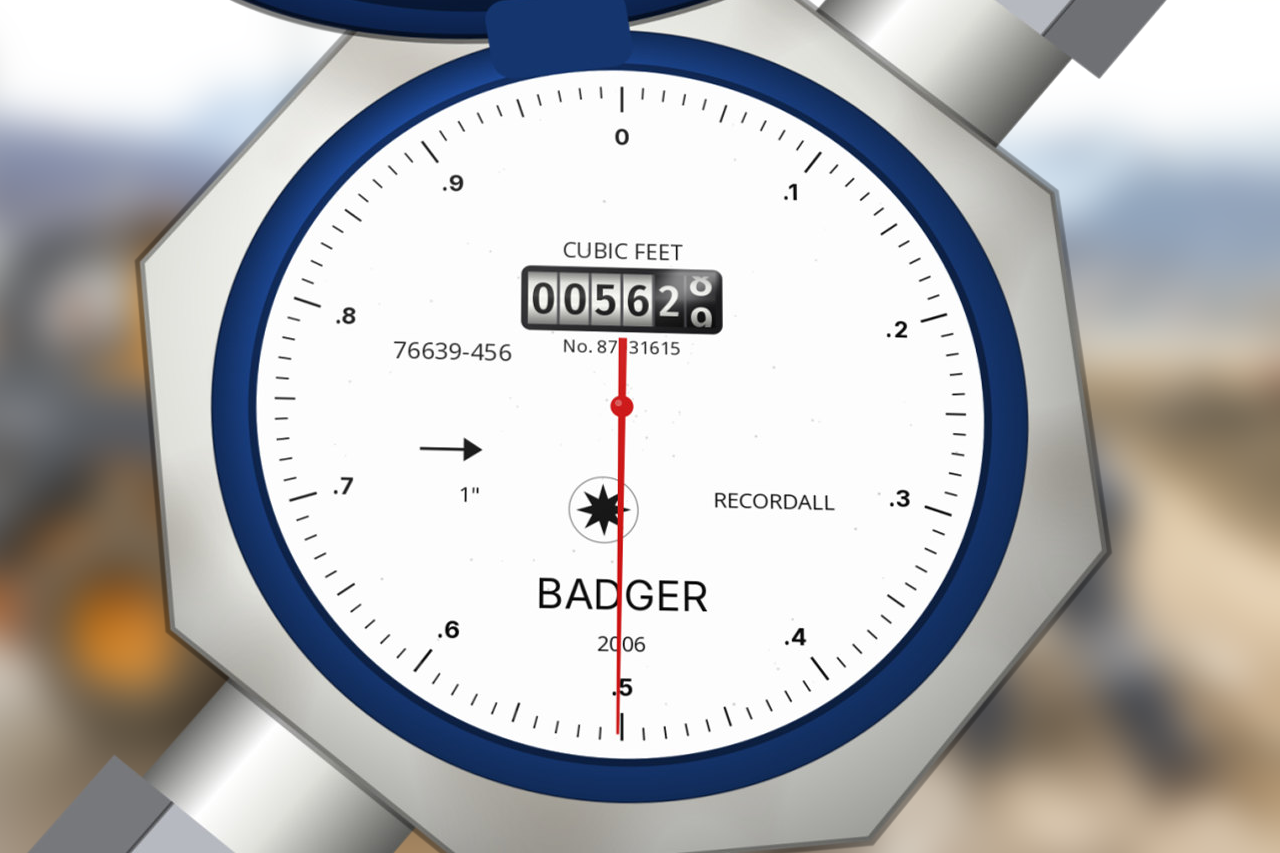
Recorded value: 5628.50 ft³
